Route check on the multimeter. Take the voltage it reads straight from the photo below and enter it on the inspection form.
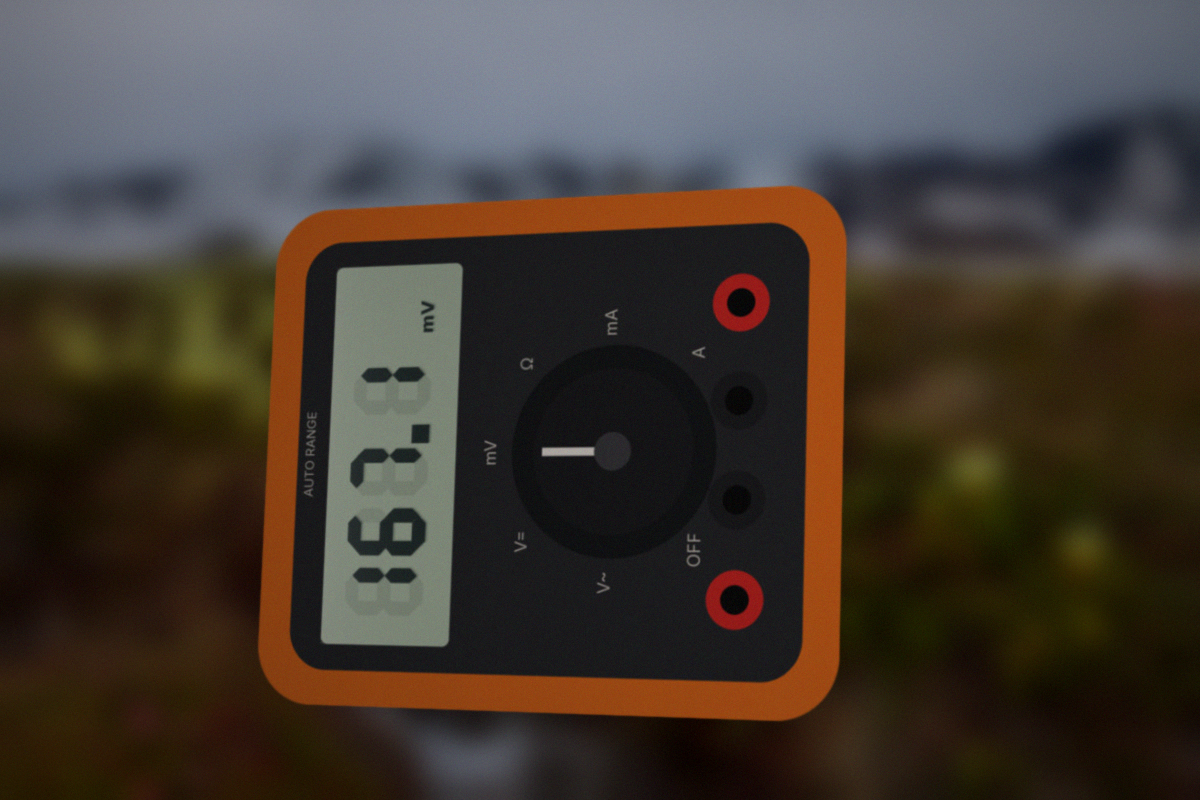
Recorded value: 167.1 mV
